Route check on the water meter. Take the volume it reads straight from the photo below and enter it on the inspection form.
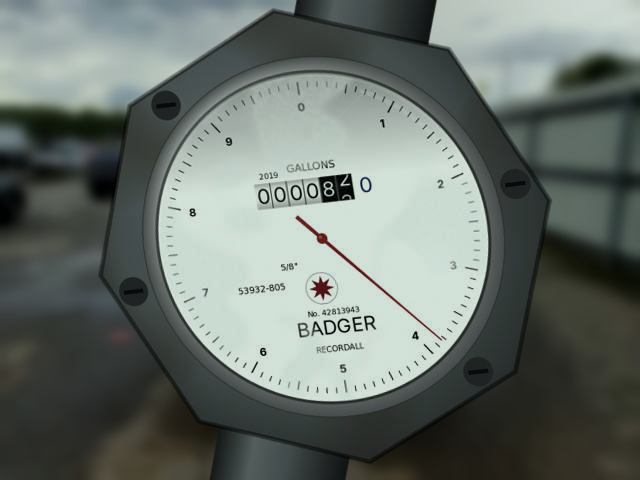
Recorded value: 823.8 gal
